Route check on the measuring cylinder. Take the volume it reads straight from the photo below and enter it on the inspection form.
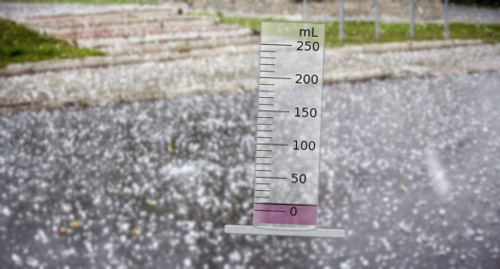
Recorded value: 10 mL
